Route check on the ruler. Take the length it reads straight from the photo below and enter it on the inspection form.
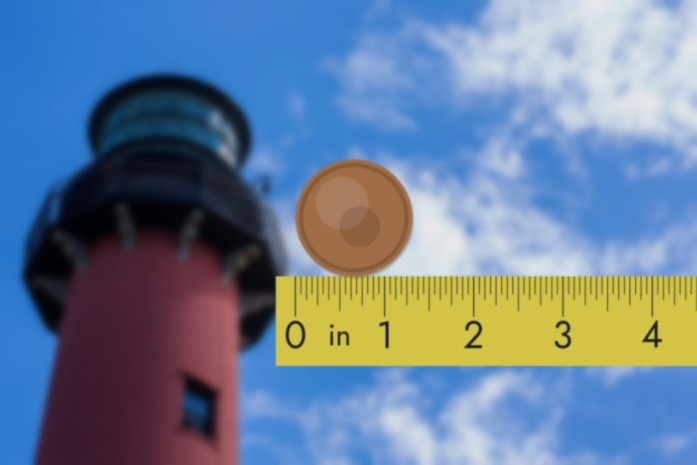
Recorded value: 1.3125 in
